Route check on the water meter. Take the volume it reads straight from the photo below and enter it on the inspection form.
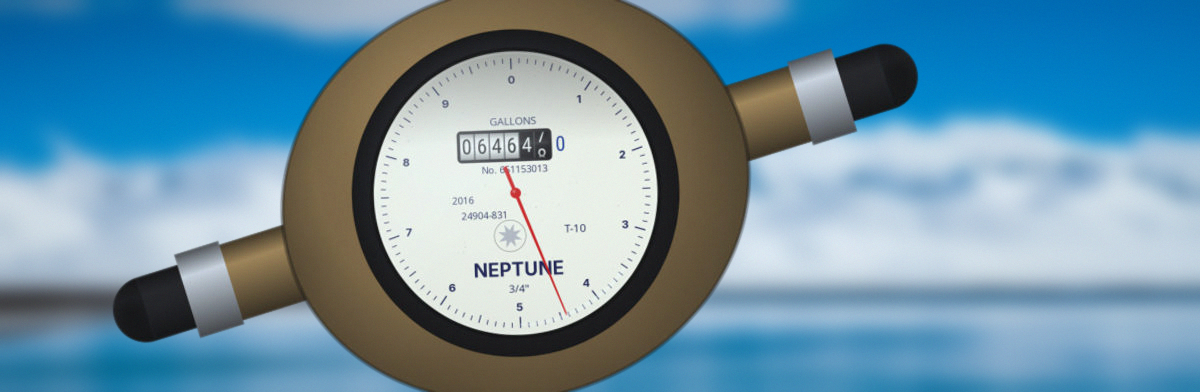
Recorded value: 646474.4 gal
